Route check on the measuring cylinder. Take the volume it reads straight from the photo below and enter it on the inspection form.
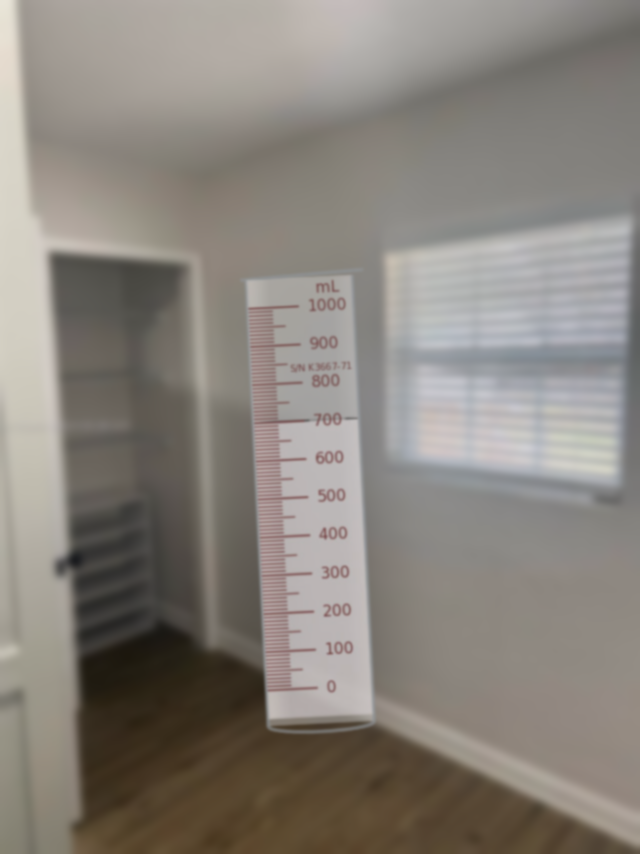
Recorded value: 700 mL
